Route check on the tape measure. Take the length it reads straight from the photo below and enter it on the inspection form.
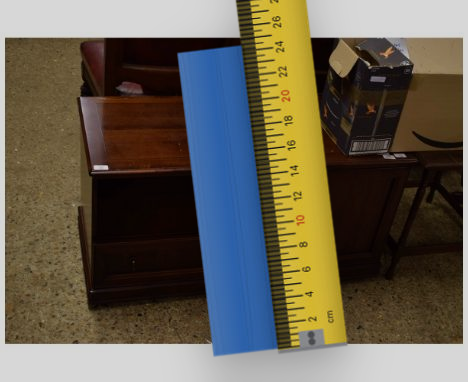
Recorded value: 24.5 cm
